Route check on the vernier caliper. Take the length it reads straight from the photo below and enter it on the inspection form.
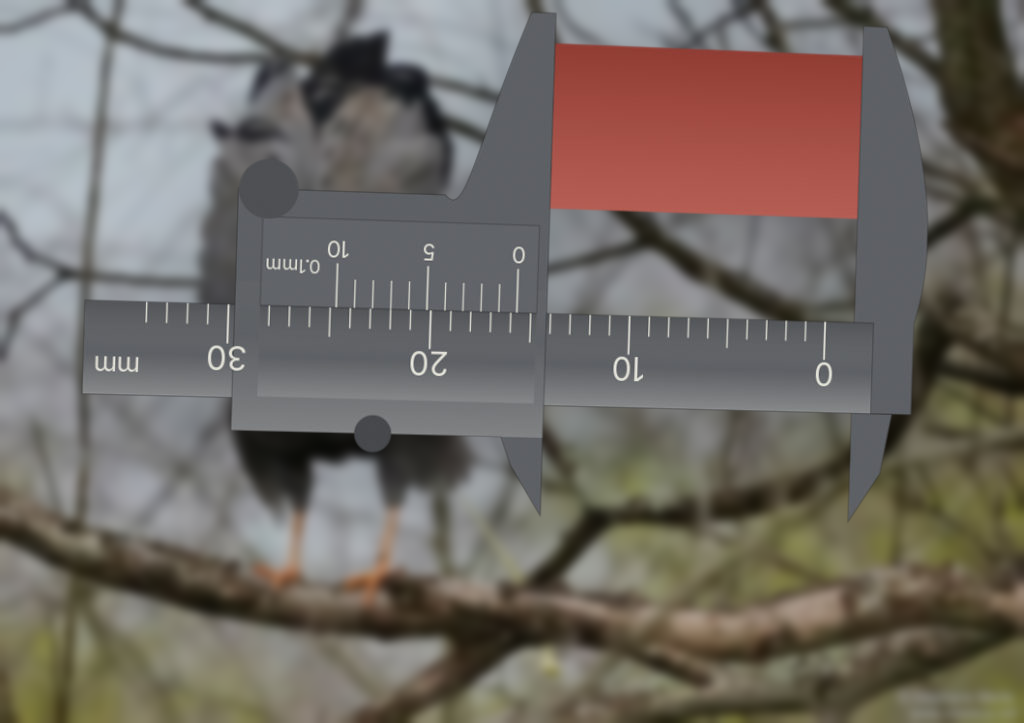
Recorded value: 15.7 mm
